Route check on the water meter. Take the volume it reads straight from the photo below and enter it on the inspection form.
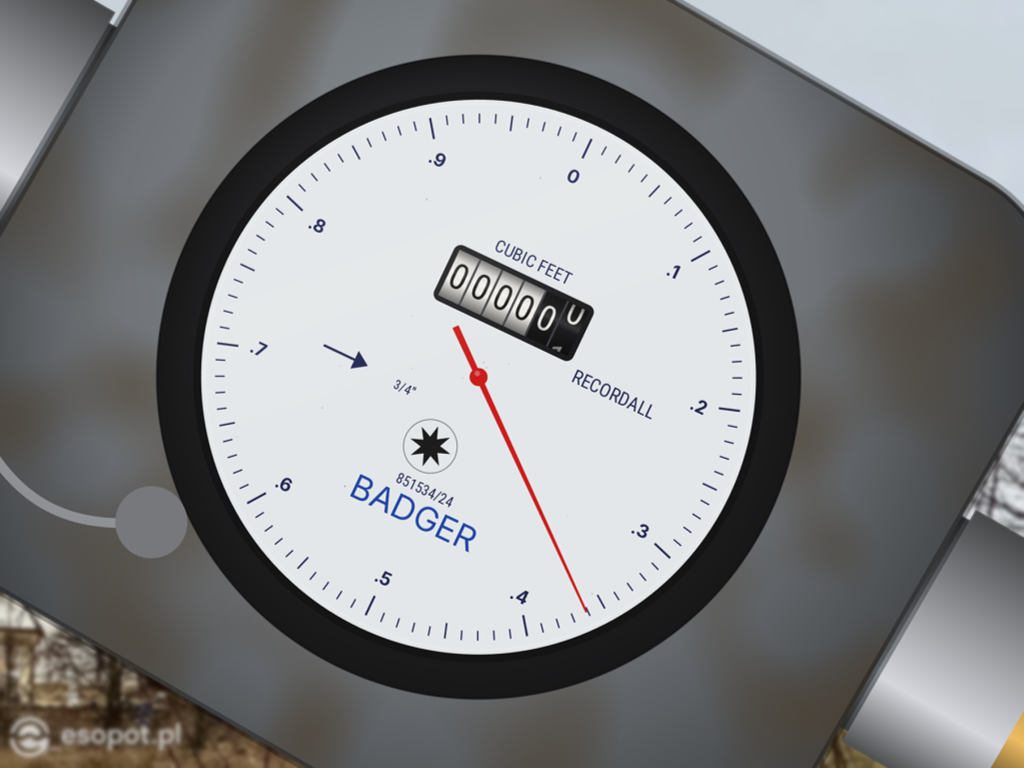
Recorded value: 0.36 ft³
